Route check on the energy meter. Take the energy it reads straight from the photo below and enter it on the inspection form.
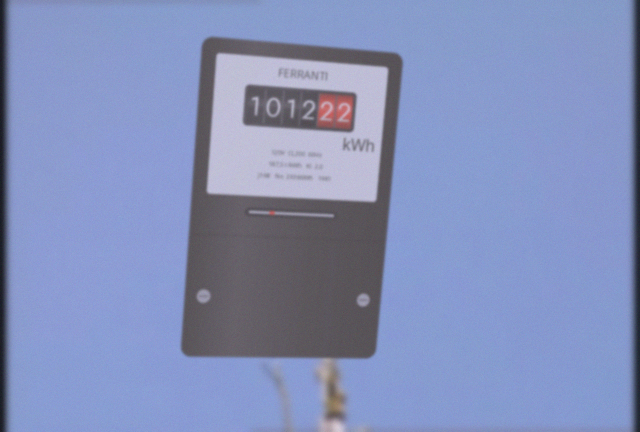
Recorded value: 1012.22 kWh
